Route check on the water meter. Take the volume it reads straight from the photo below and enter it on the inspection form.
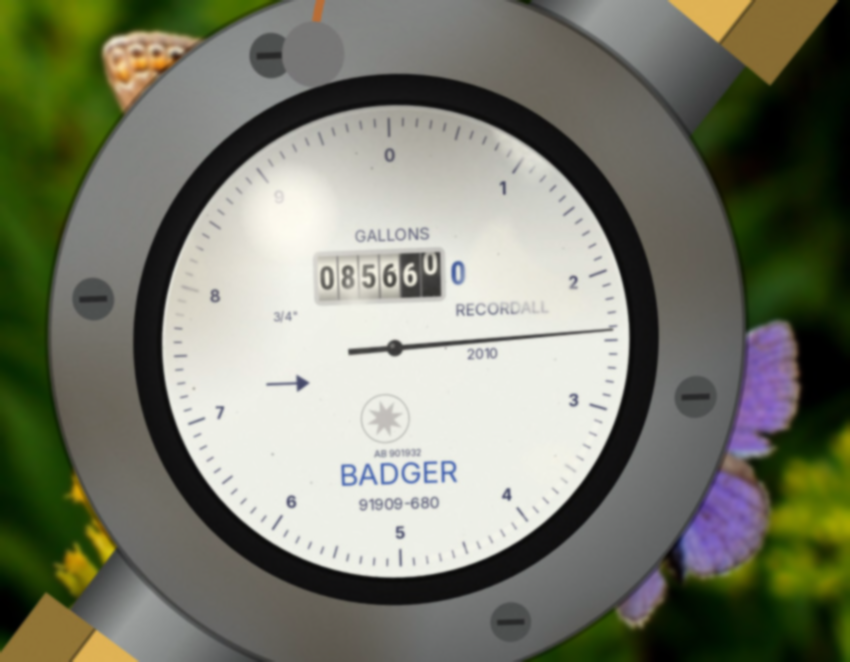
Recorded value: 856602.4 gal
